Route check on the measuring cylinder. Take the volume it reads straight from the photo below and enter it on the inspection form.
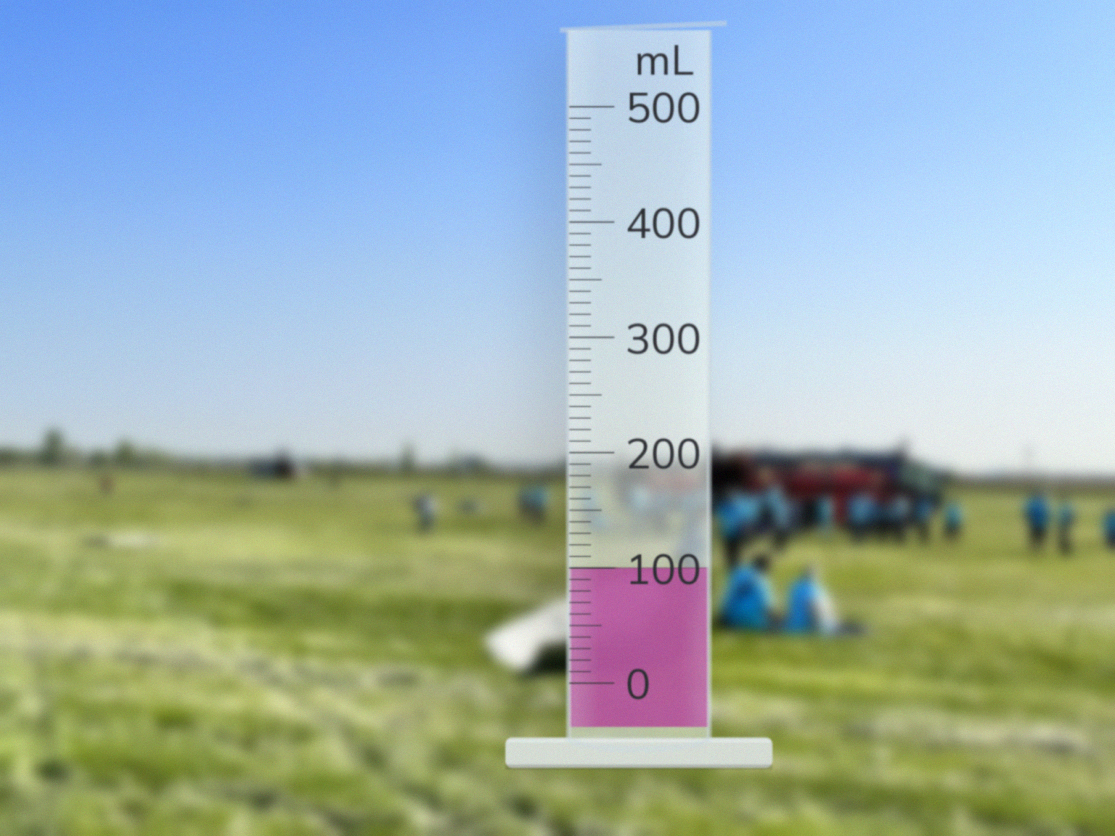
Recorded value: 100 mL
